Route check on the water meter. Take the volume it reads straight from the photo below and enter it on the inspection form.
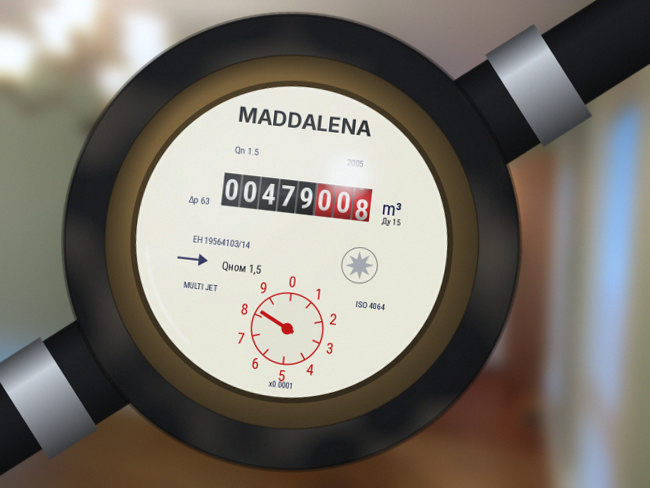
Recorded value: 479.0078 m³
